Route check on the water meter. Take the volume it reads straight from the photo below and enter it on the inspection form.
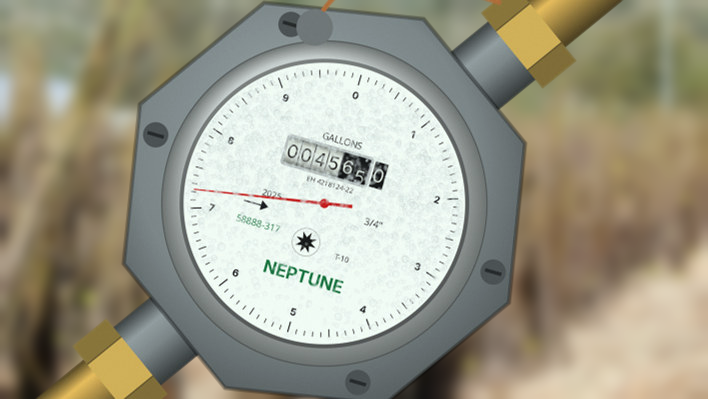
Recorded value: 45647.2 gal
